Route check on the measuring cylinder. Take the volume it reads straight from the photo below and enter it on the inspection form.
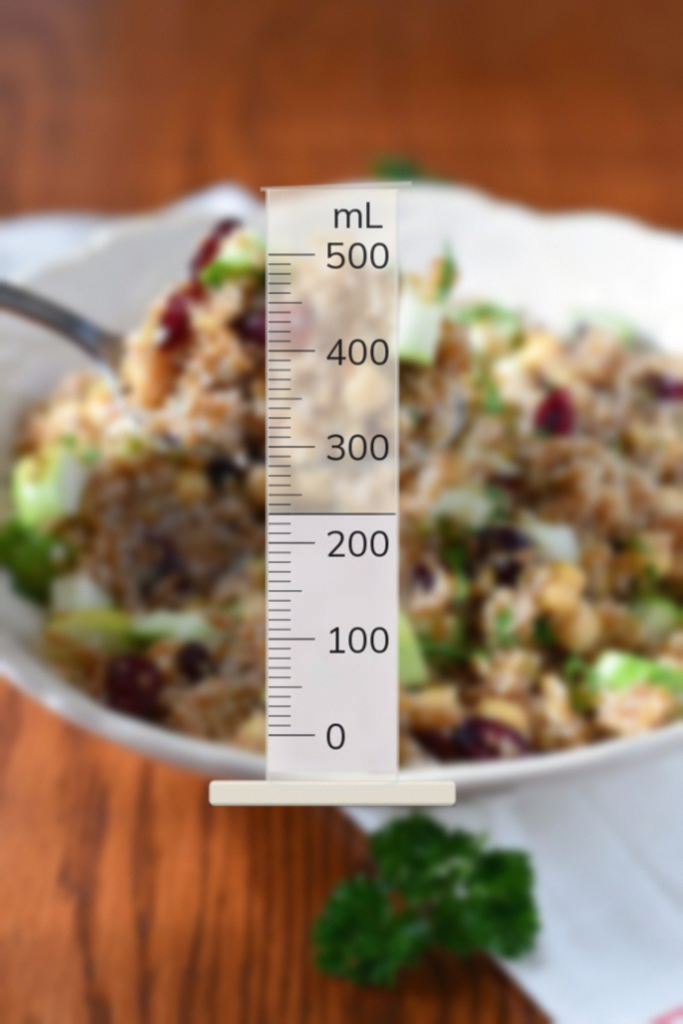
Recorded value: 230 mL
